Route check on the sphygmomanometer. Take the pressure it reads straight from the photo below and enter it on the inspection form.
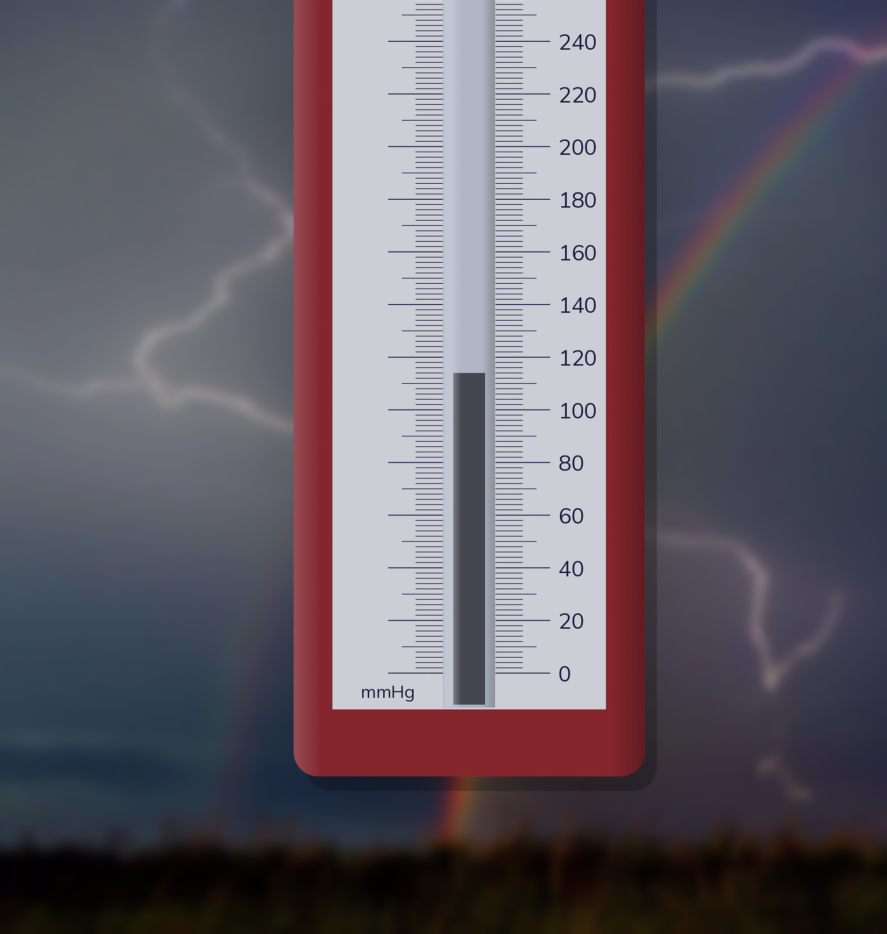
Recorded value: 114 mmHg
